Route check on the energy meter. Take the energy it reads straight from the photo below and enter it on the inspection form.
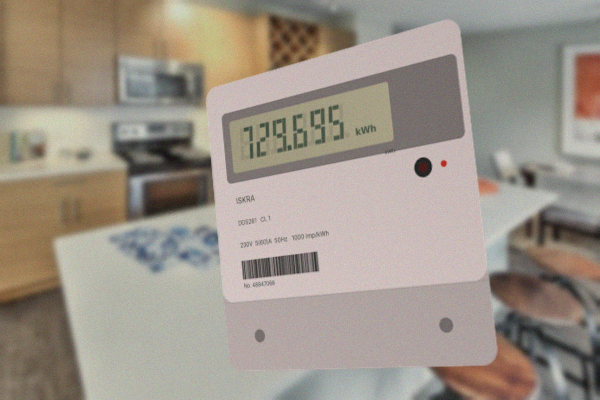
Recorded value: 729.695 kWh
